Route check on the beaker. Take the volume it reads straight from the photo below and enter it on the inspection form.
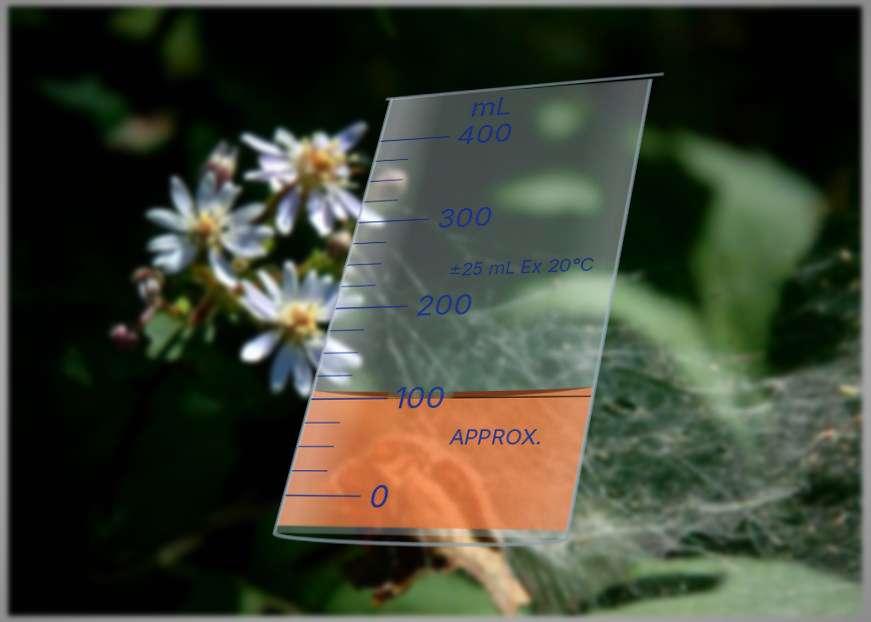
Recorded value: 100 mL
